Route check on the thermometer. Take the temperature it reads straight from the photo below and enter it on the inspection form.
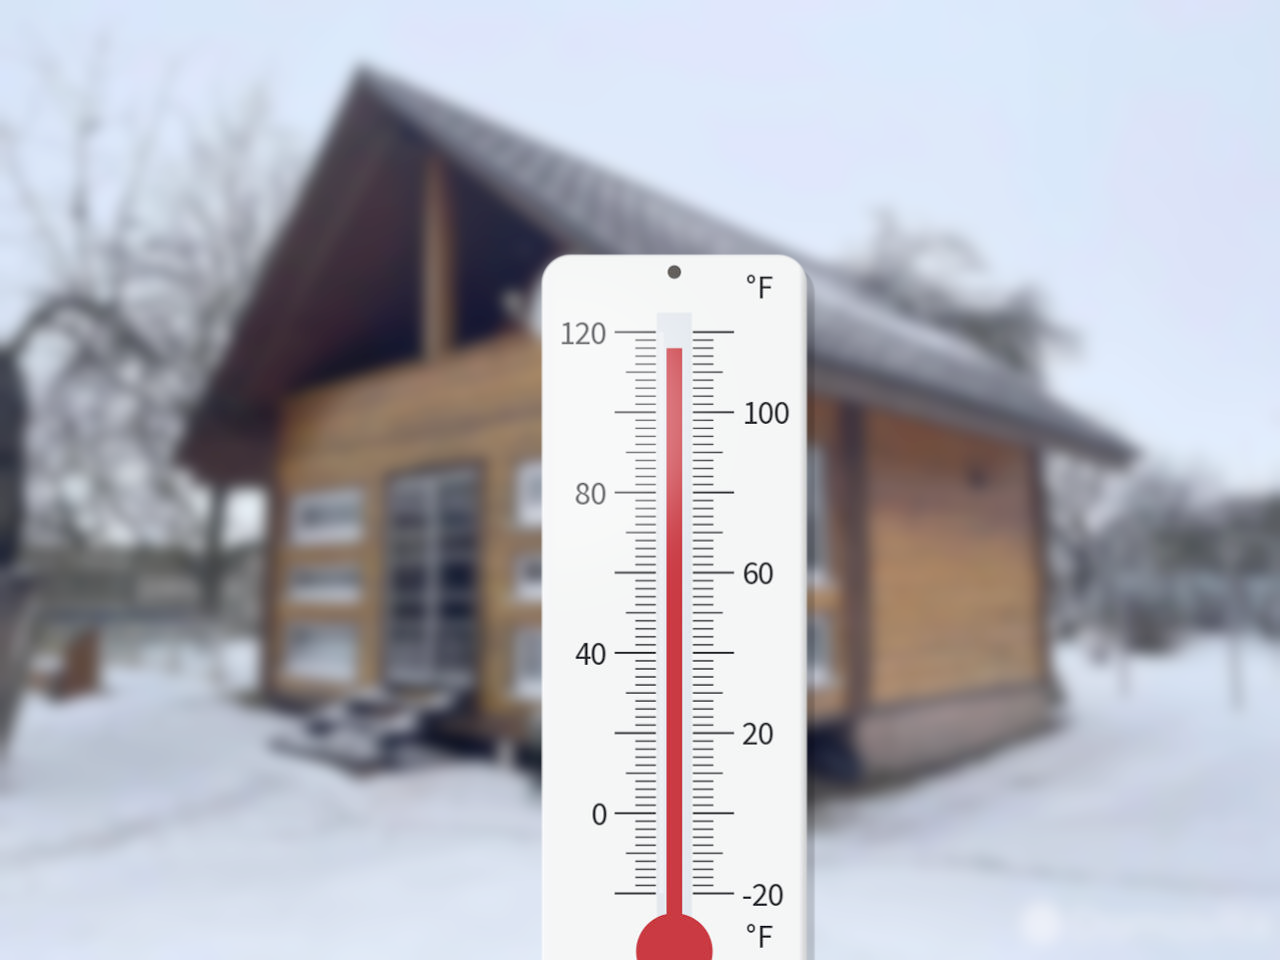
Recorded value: 116 °F
